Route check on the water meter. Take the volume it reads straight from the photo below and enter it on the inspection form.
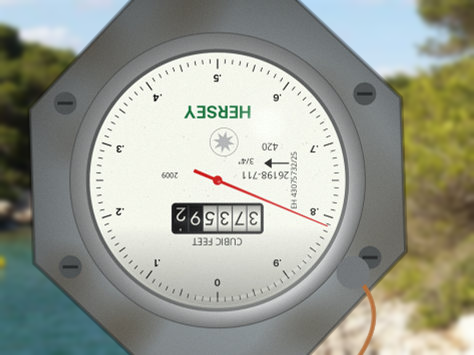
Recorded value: 373591.81 ft³
